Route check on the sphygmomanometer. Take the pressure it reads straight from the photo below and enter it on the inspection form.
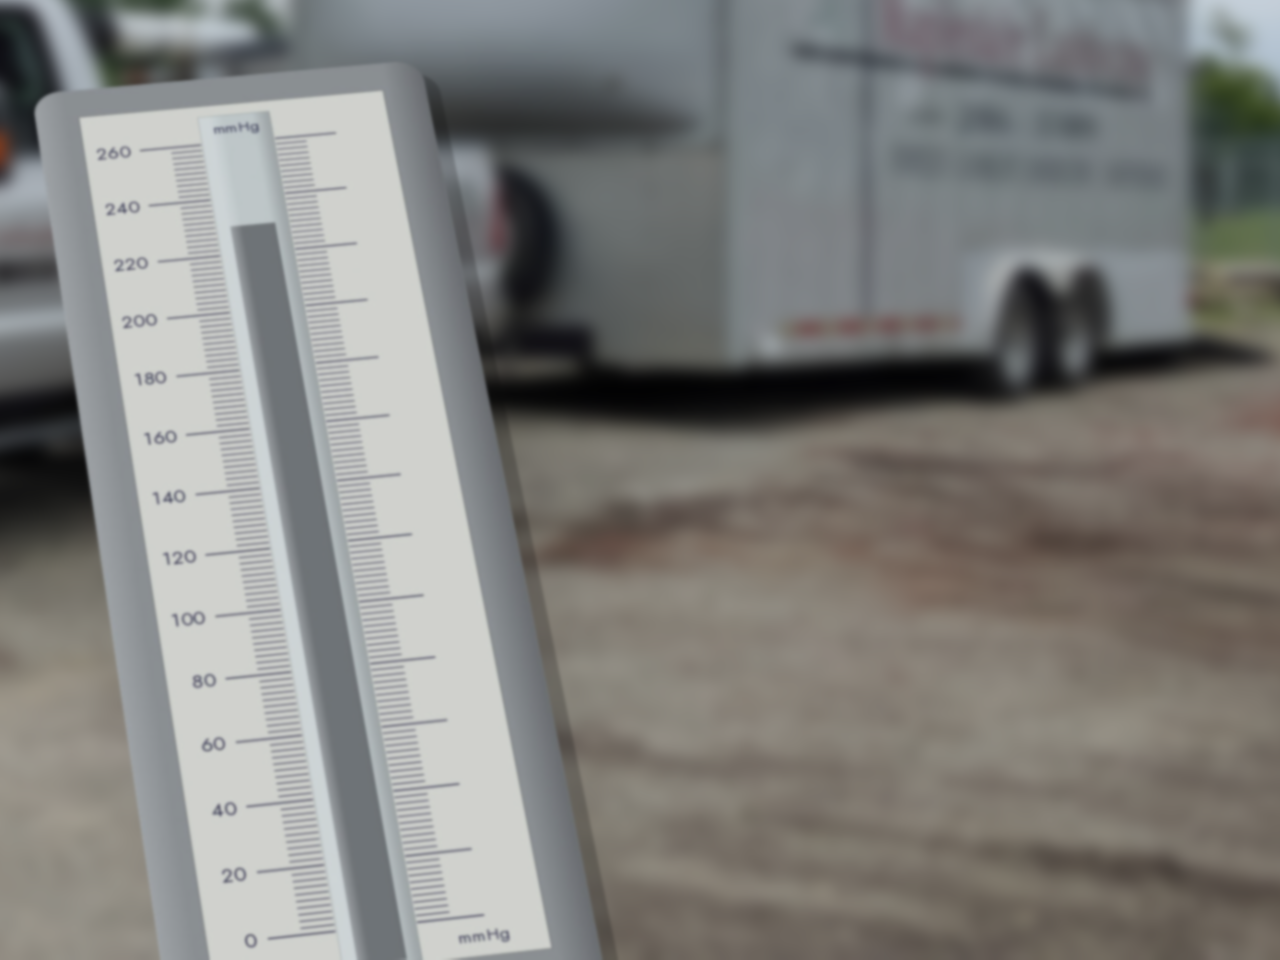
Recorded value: 230 mmHg
